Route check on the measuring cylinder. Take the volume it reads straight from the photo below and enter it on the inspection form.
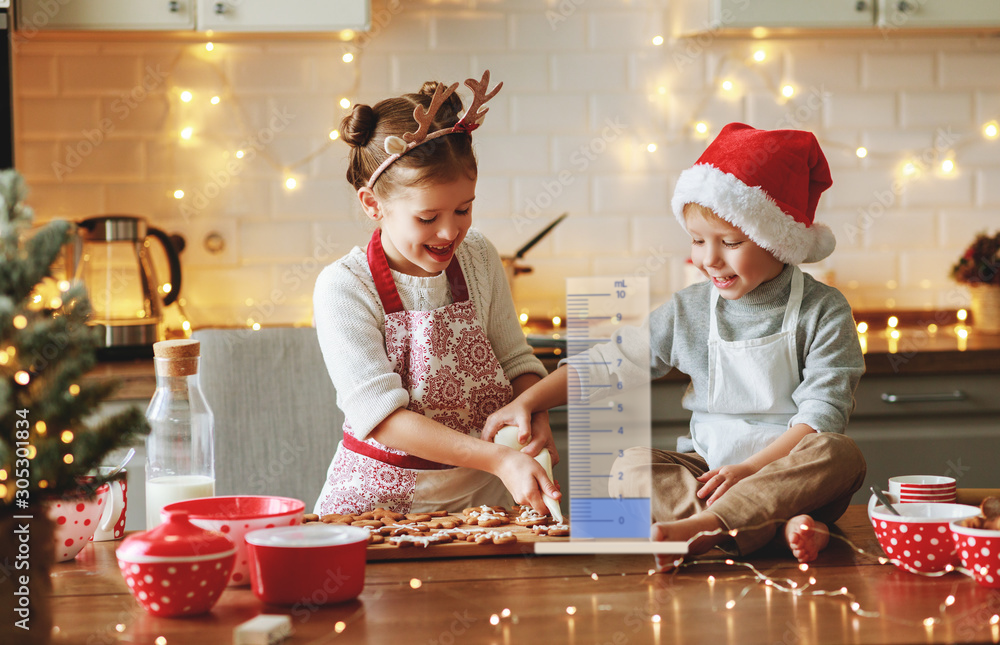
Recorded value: 1 mL
